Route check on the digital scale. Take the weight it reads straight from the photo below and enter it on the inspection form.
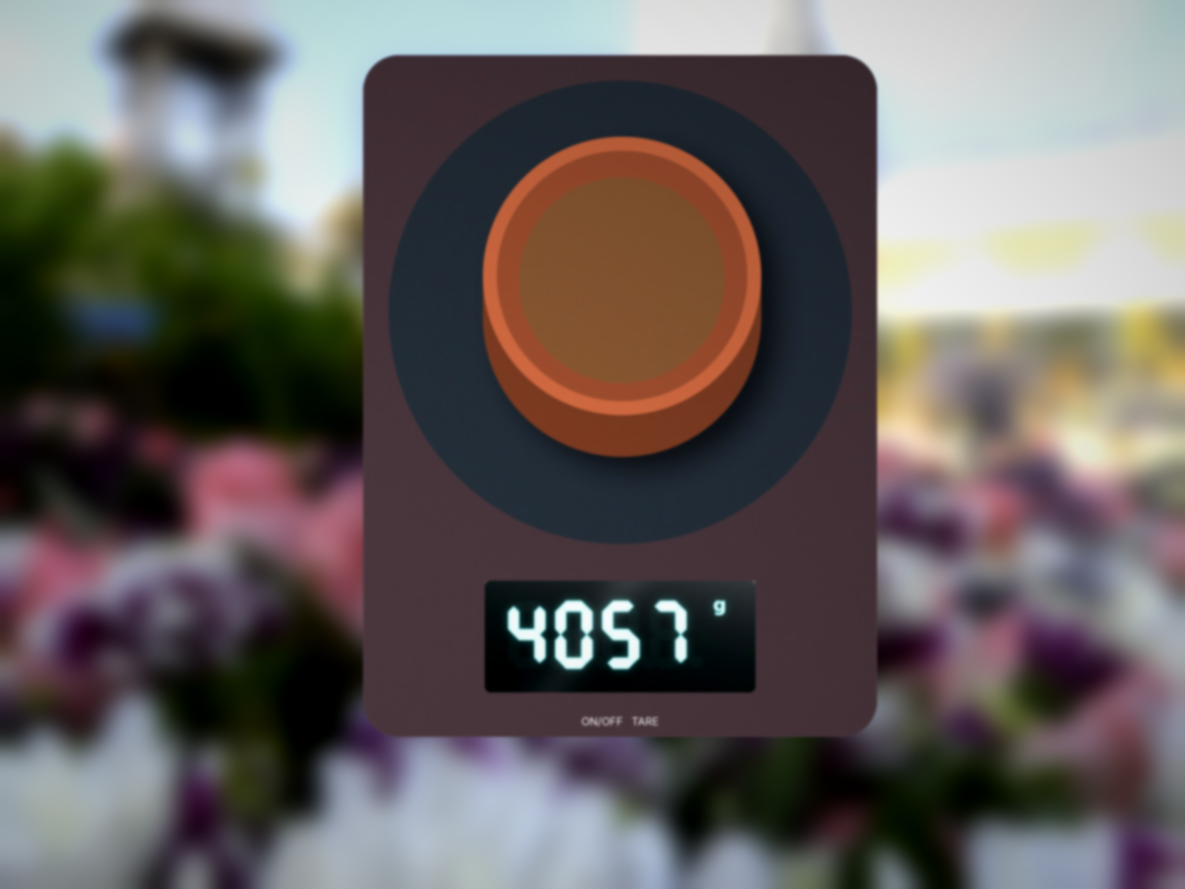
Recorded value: 4057 g
